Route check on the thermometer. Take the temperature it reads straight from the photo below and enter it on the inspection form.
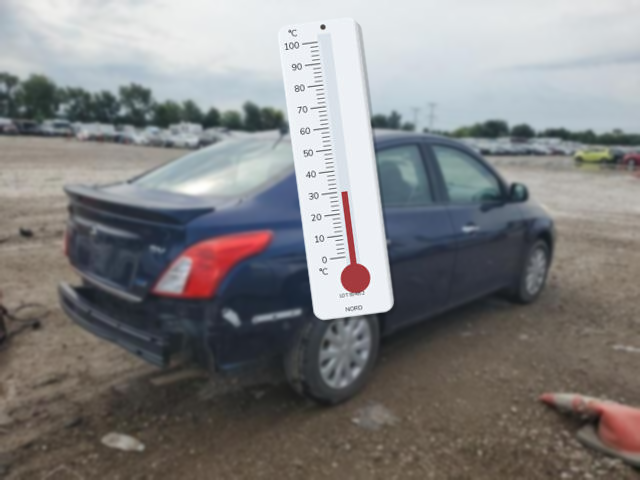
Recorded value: 30 °C
